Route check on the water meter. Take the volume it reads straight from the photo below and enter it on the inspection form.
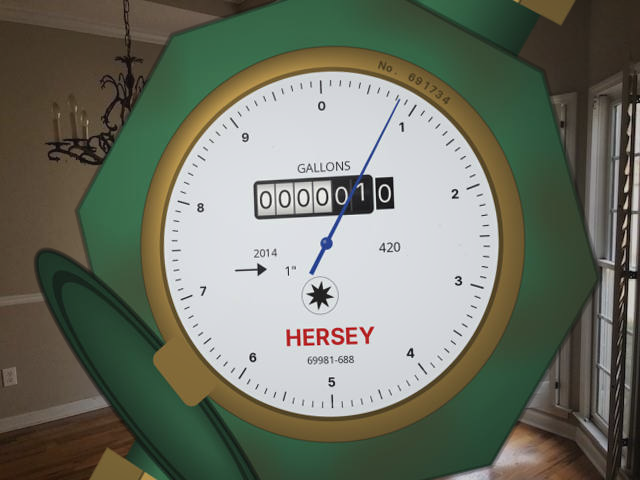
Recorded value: 10.8 gal
